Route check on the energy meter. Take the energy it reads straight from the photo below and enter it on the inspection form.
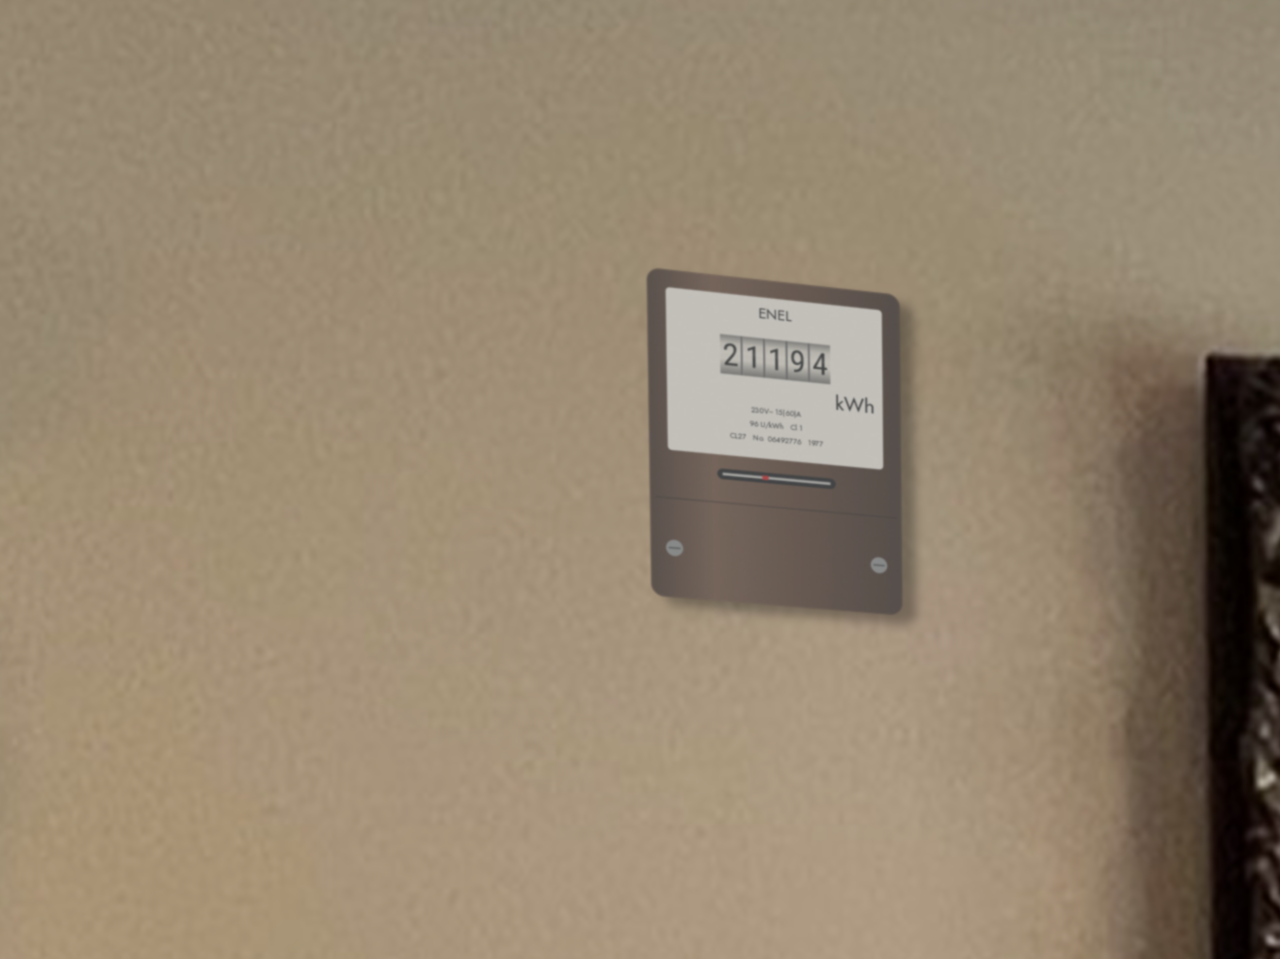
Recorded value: 21194 kWh
